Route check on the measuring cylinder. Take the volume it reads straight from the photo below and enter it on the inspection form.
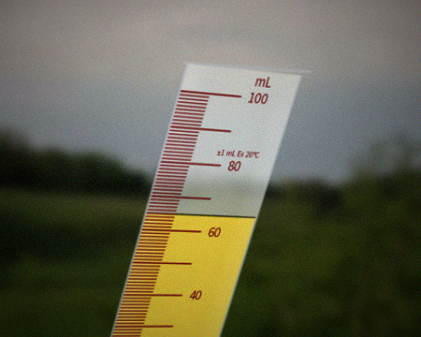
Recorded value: 65 mL
